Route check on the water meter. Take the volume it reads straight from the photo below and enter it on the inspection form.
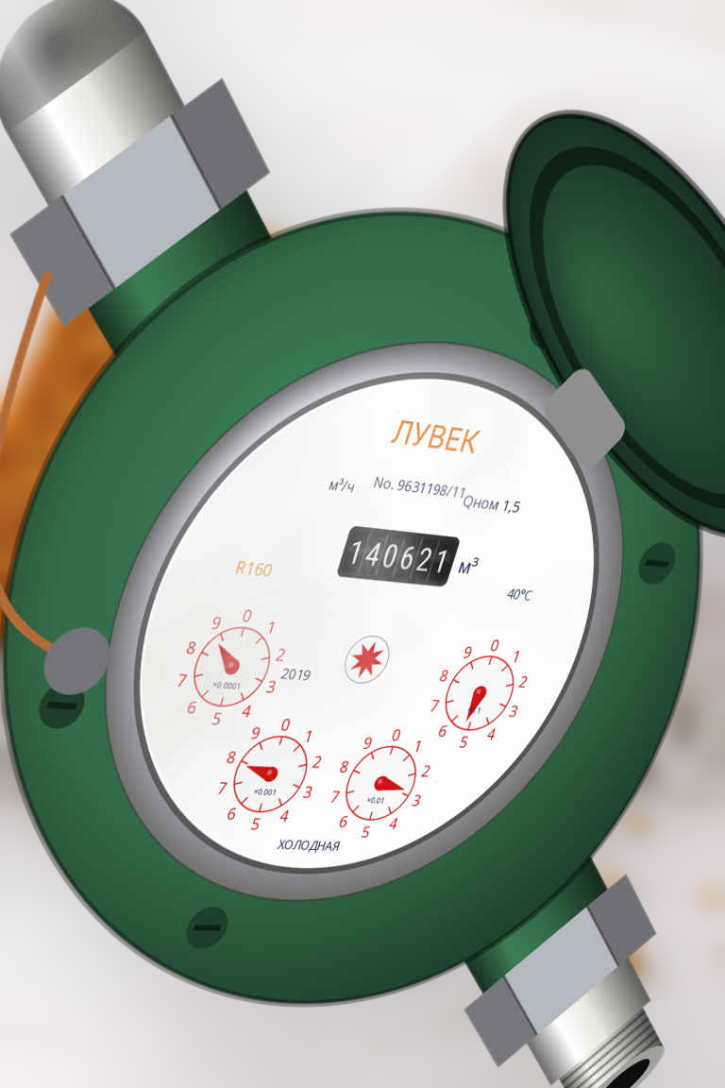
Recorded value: 140621.5278 m³
